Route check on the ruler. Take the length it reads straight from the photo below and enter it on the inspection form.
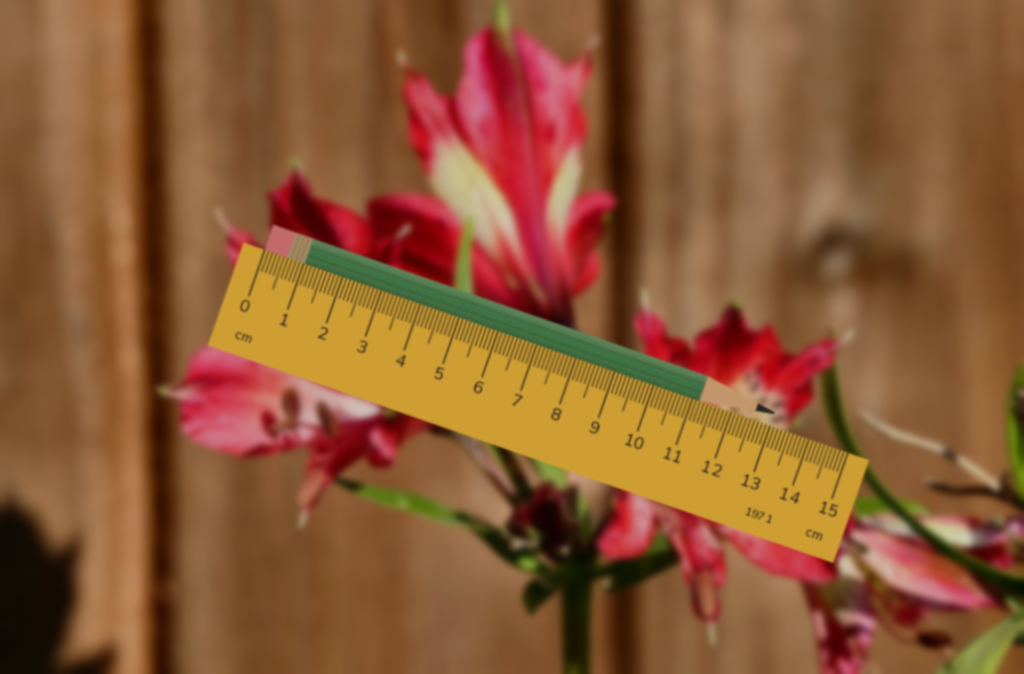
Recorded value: 13 cm
